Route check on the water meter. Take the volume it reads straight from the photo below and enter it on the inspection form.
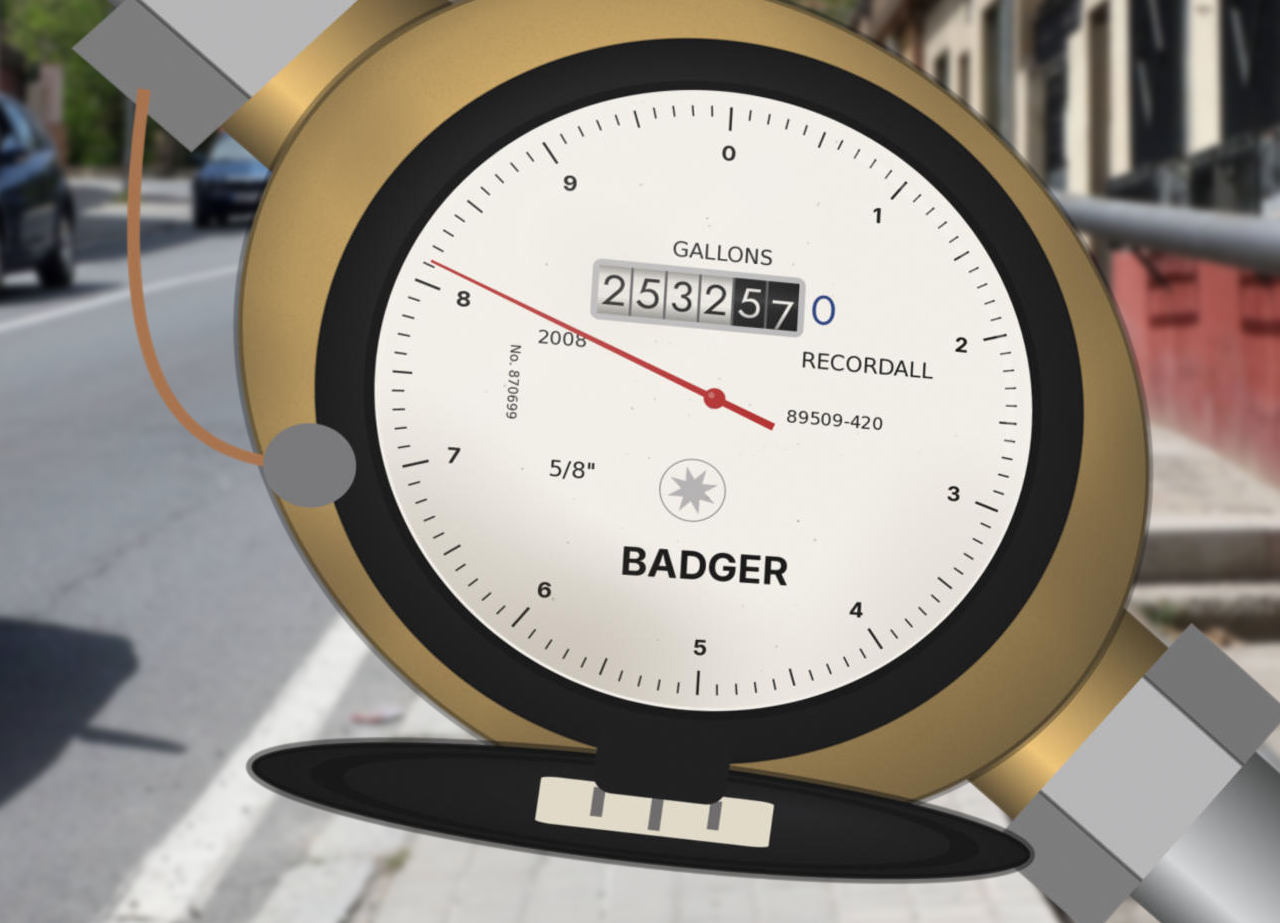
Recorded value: 2532568.1 gal
